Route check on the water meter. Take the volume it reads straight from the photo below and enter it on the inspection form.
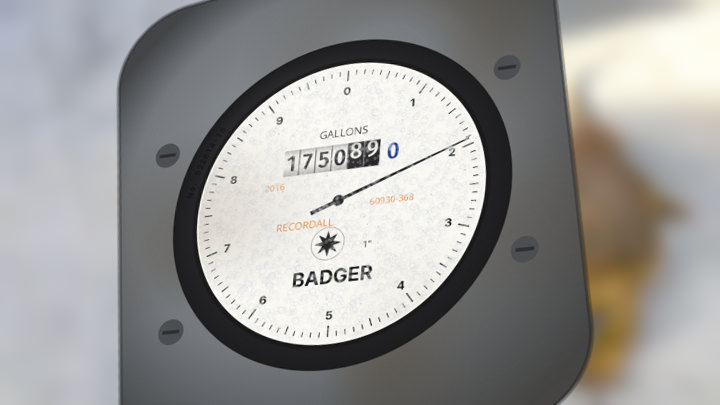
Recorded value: 1750891.9 gal
